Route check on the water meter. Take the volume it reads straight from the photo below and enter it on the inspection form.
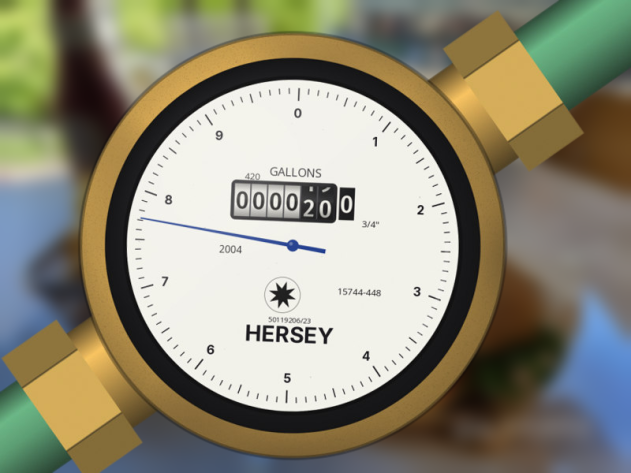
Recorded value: 197.7 gal
